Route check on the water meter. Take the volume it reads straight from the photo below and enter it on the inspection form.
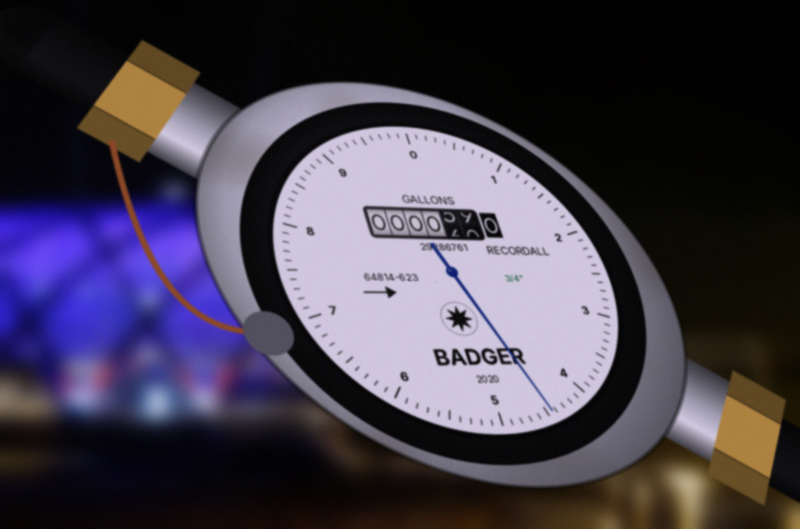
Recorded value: 594.4 gal
